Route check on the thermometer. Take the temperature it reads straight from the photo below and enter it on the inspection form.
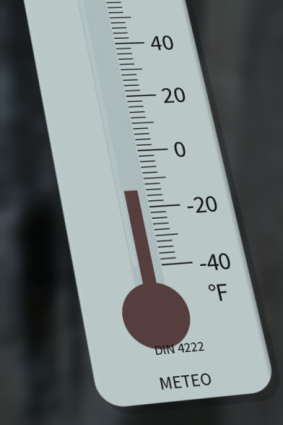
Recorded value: -14 °F
